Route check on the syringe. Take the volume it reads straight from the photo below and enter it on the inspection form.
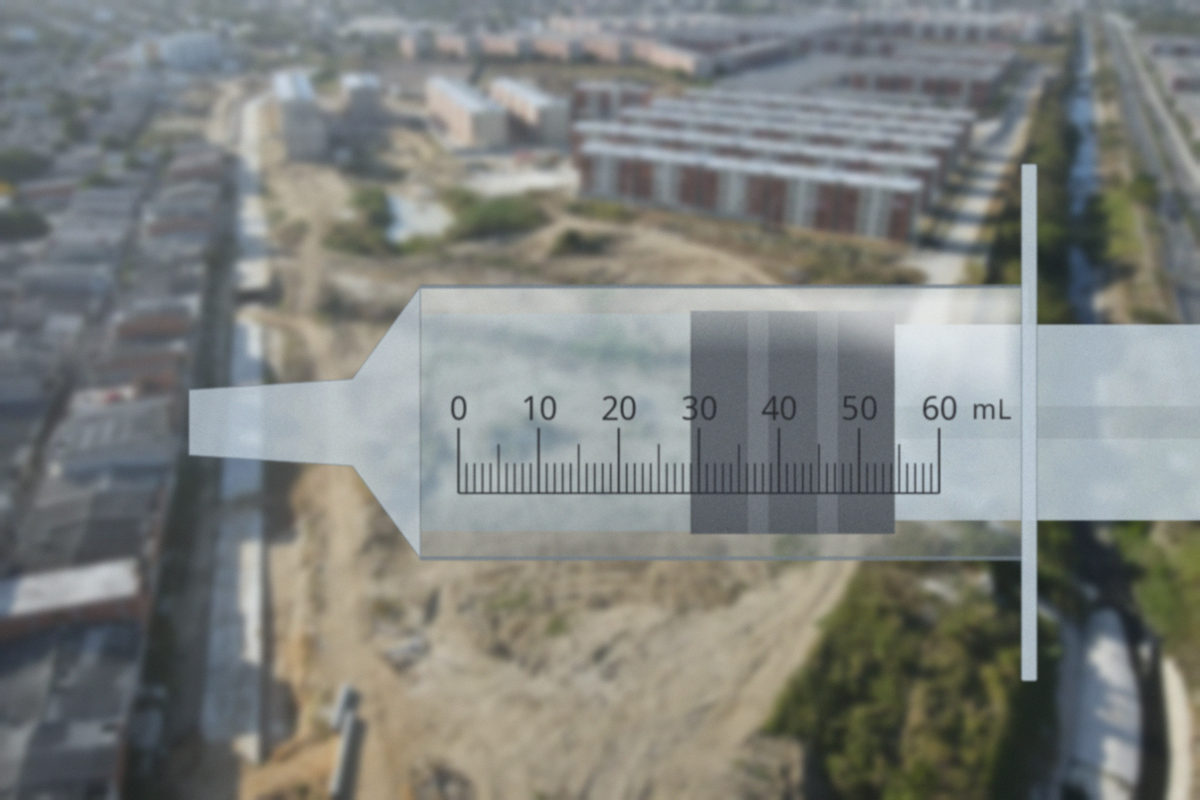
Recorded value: 29 mL
